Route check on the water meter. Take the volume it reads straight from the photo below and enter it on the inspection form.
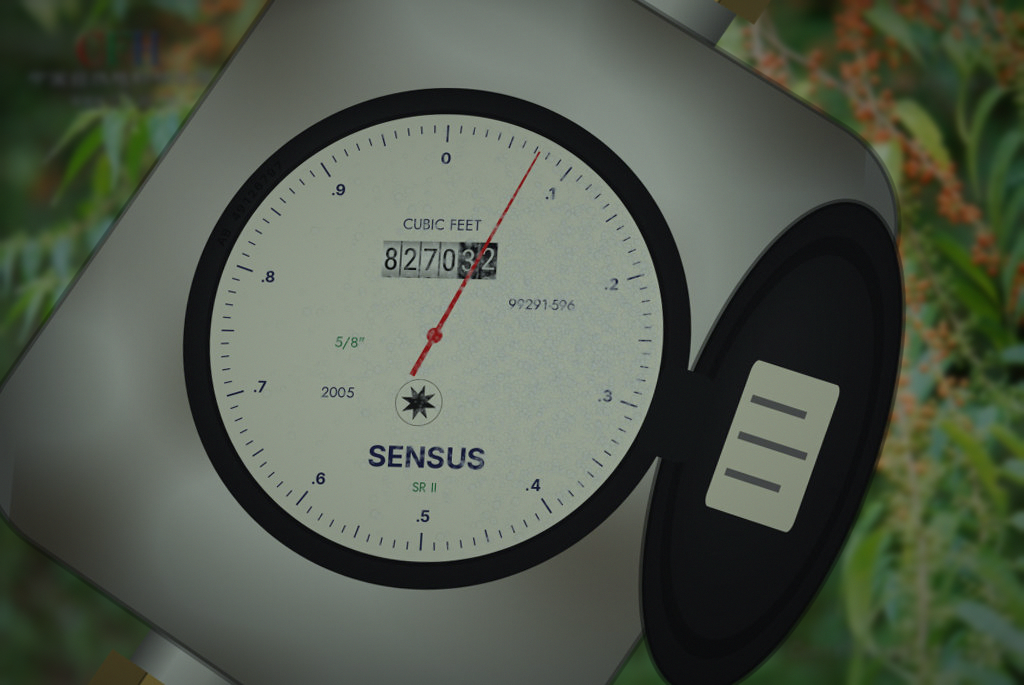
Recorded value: 827032.07 ft³
